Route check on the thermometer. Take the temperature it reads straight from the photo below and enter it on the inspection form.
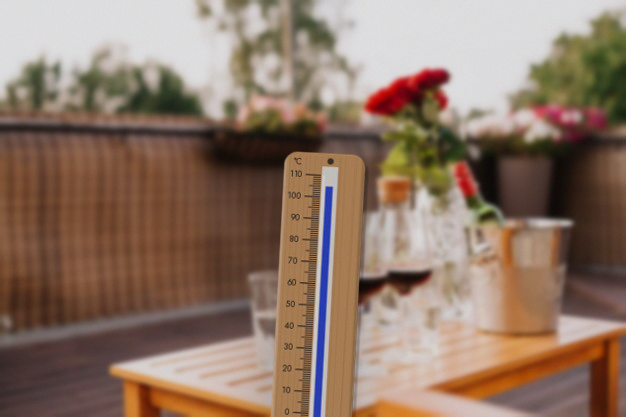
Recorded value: 105 °C
